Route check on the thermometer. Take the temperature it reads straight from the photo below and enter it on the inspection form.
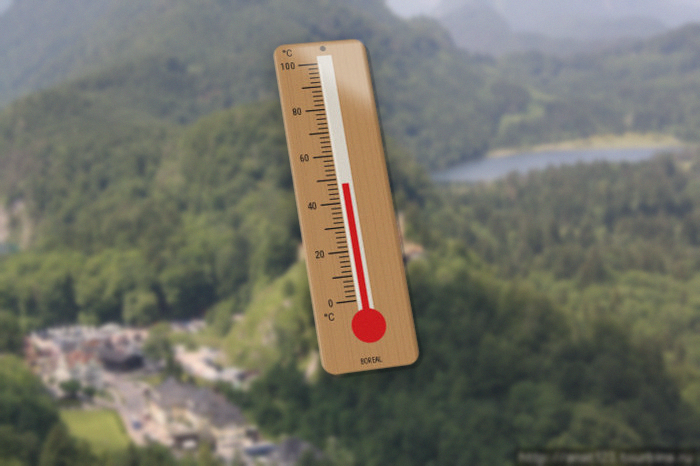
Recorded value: 48 °C
